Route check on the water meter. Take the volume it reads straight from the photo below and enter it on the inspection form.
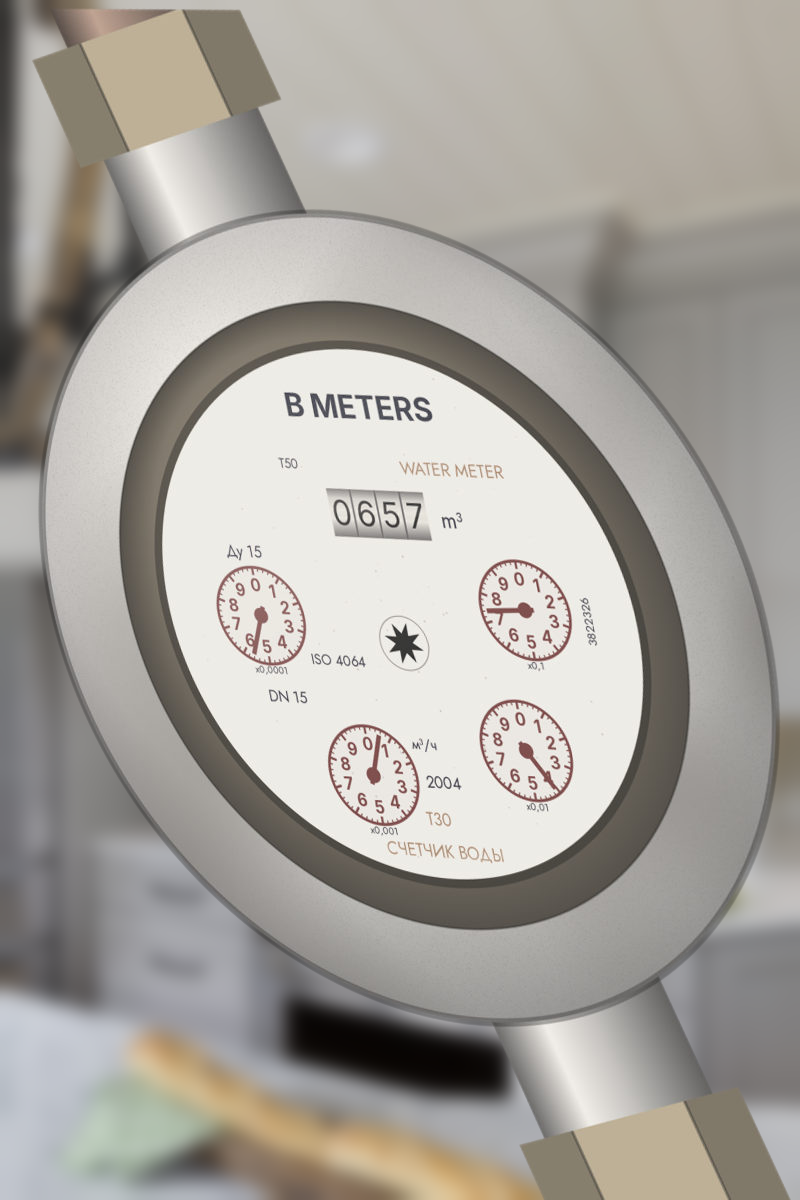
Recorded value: 657.7405 m³
